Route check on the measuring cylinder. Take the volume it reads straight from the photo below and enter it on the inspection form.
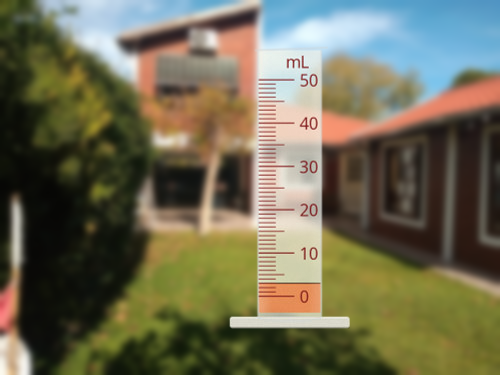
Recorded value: 3 mL
